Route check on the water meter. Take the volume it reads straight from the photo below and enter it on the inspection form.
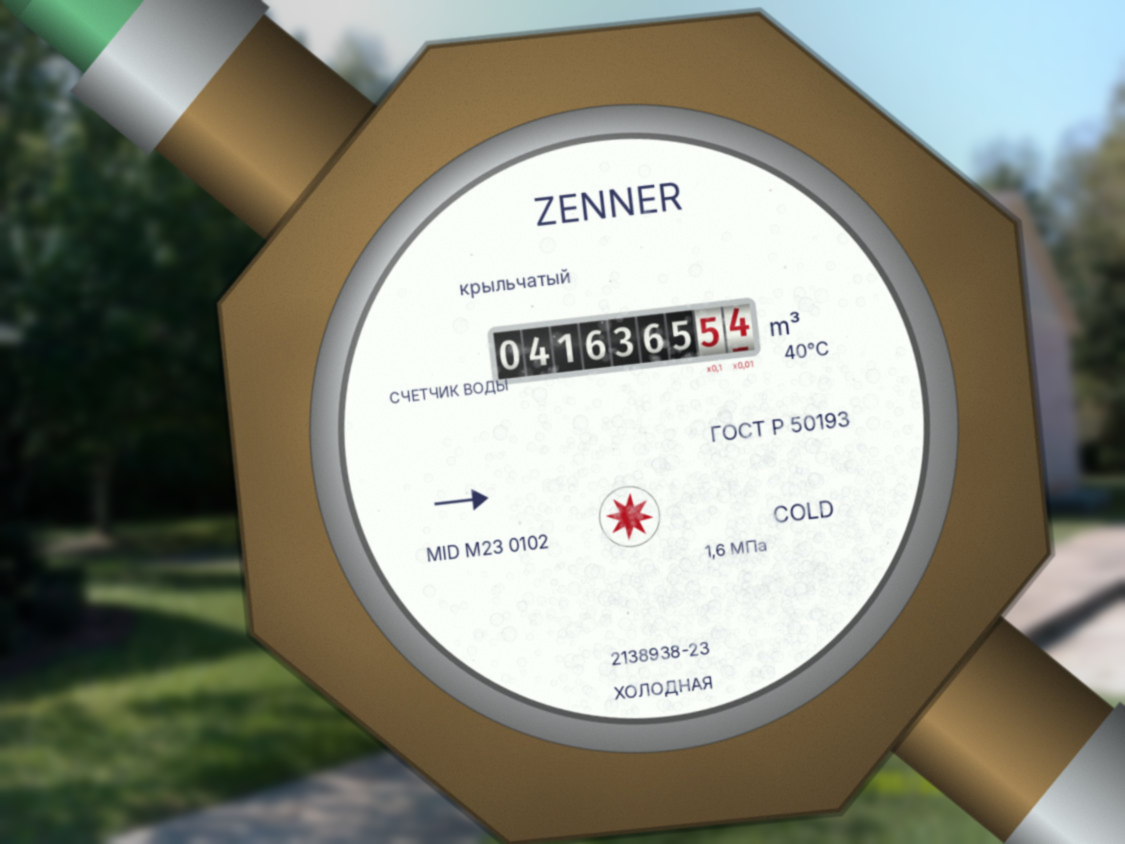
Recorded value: 416365.54 m³
